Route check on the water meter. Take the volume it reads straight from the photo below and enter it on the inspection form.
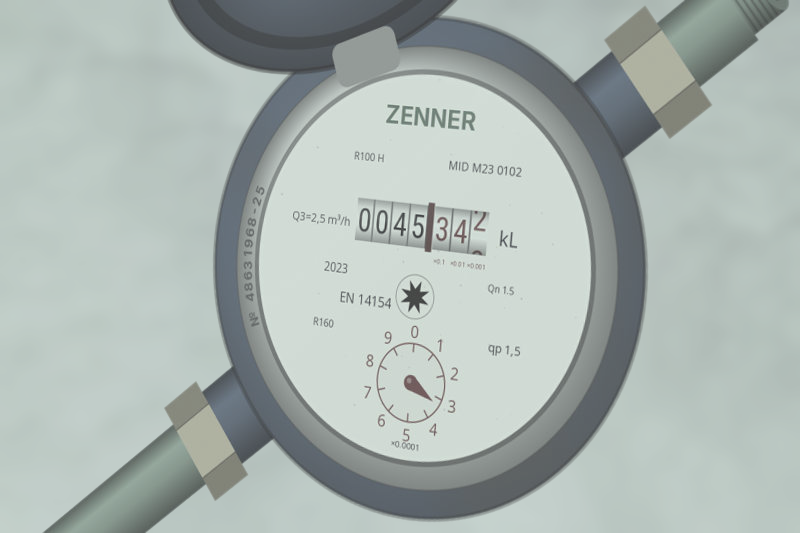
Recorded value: 45.3423 kL
